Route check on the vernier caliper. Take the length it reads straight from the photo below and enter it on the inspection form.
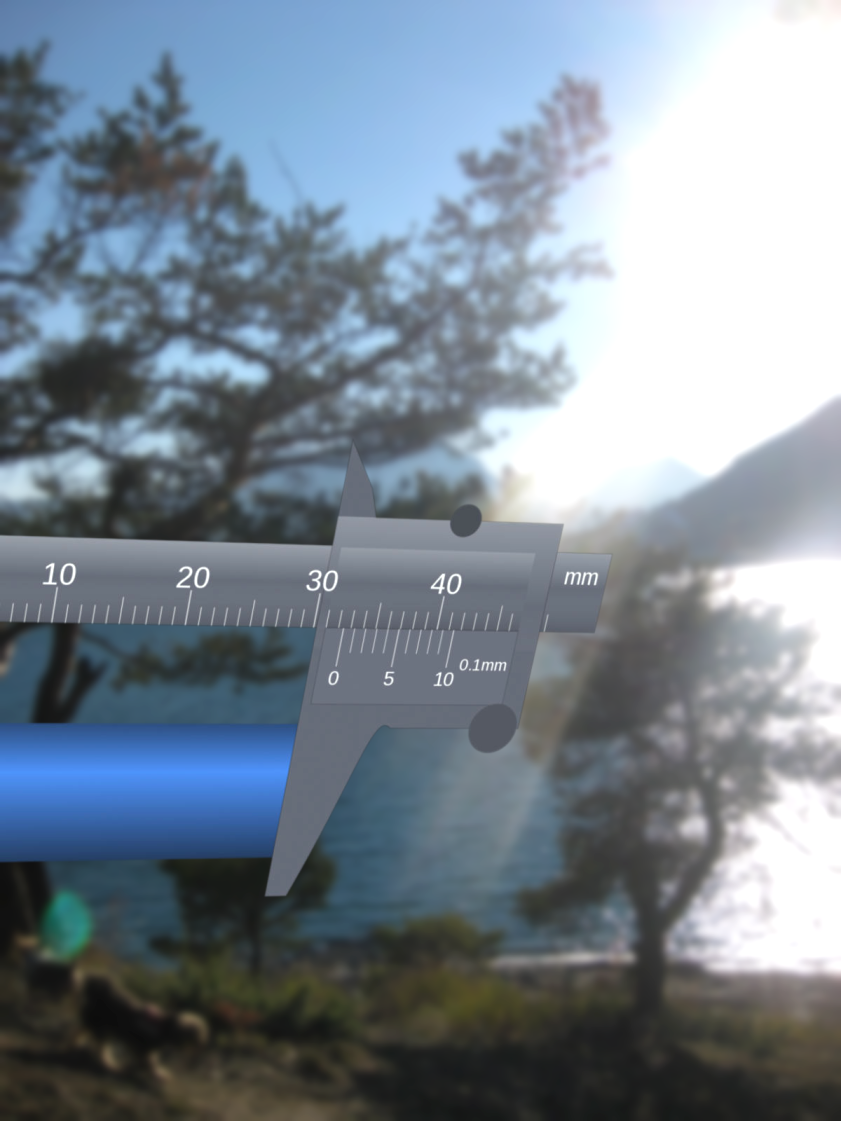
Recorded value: 32.4 mm
